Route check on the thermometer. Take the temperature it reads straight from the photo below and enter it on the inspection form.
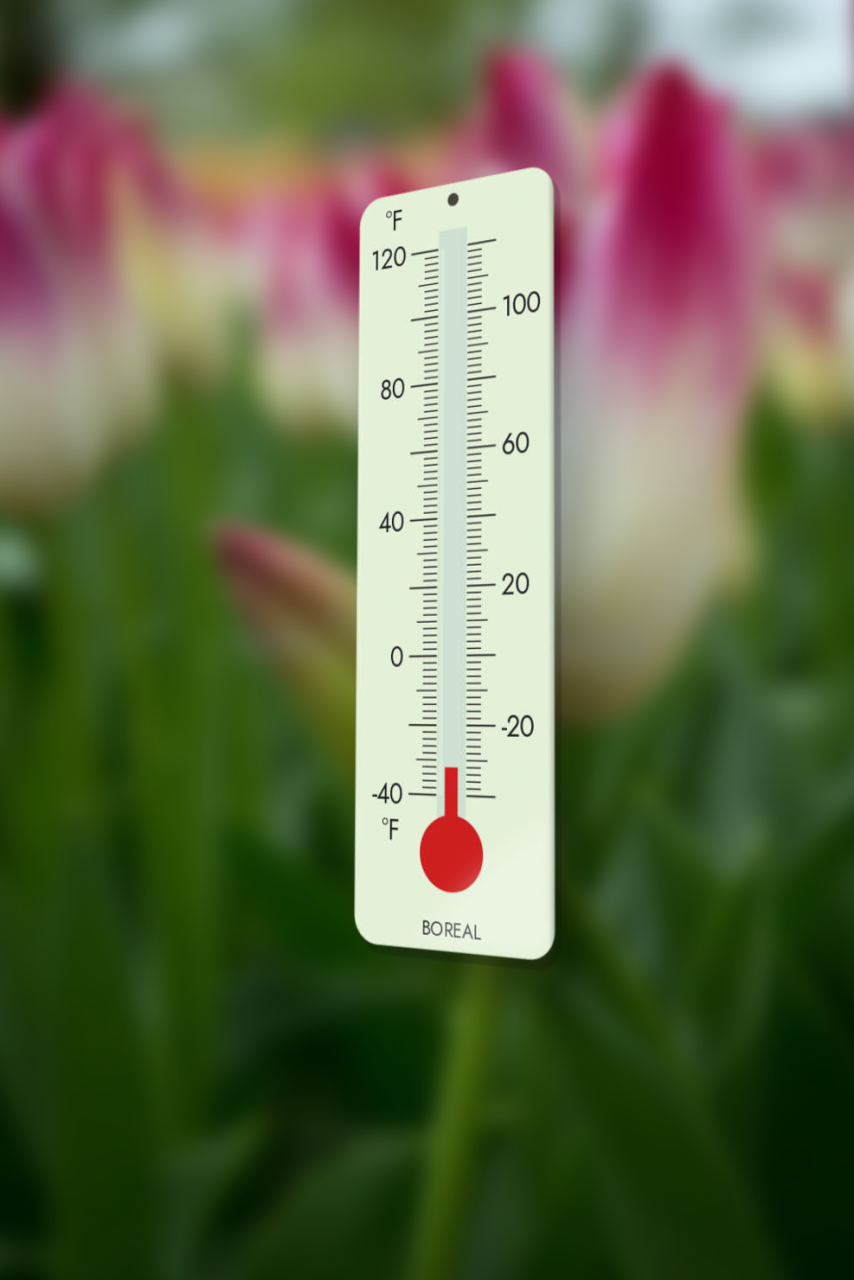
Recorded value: -32 °F
